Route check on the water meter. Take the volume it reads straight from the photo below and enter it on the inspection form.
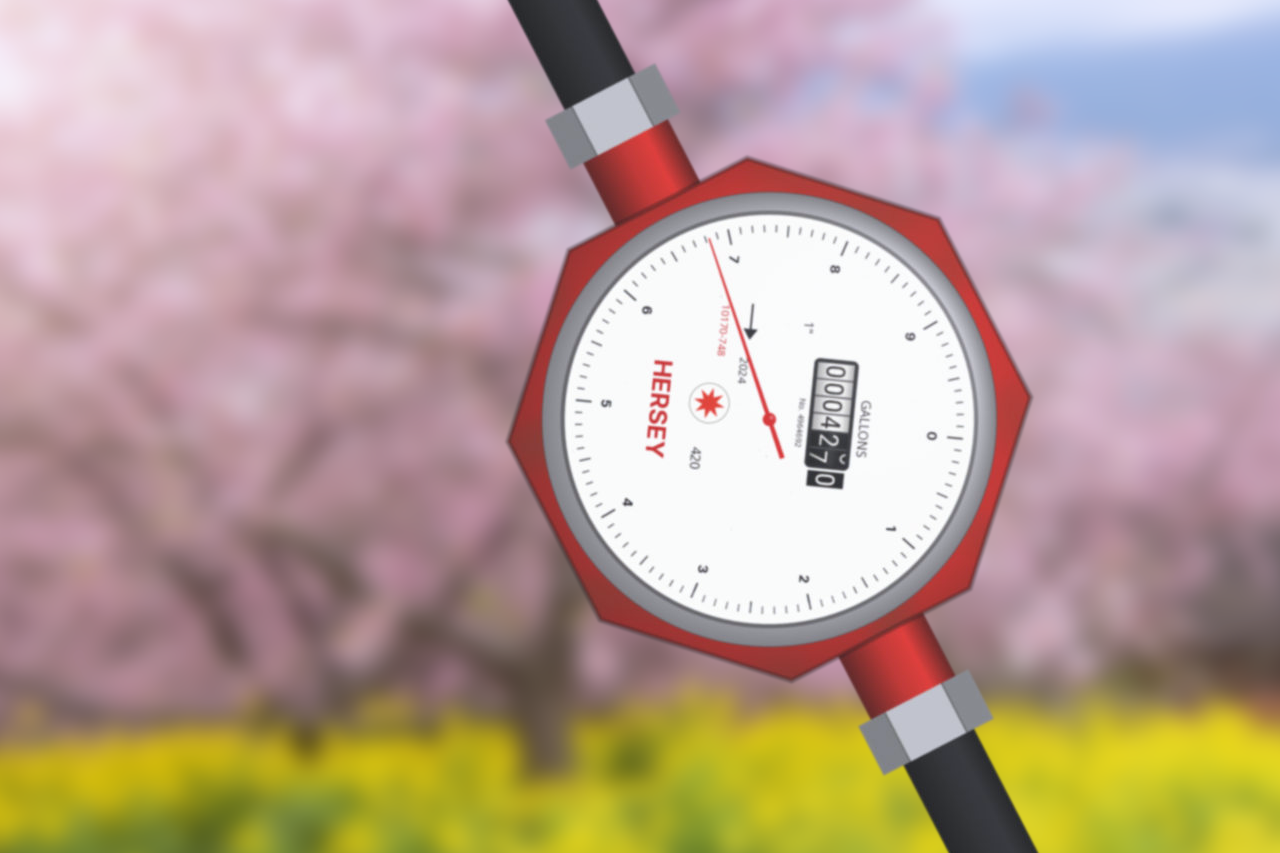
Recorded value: 4266.8 gal
